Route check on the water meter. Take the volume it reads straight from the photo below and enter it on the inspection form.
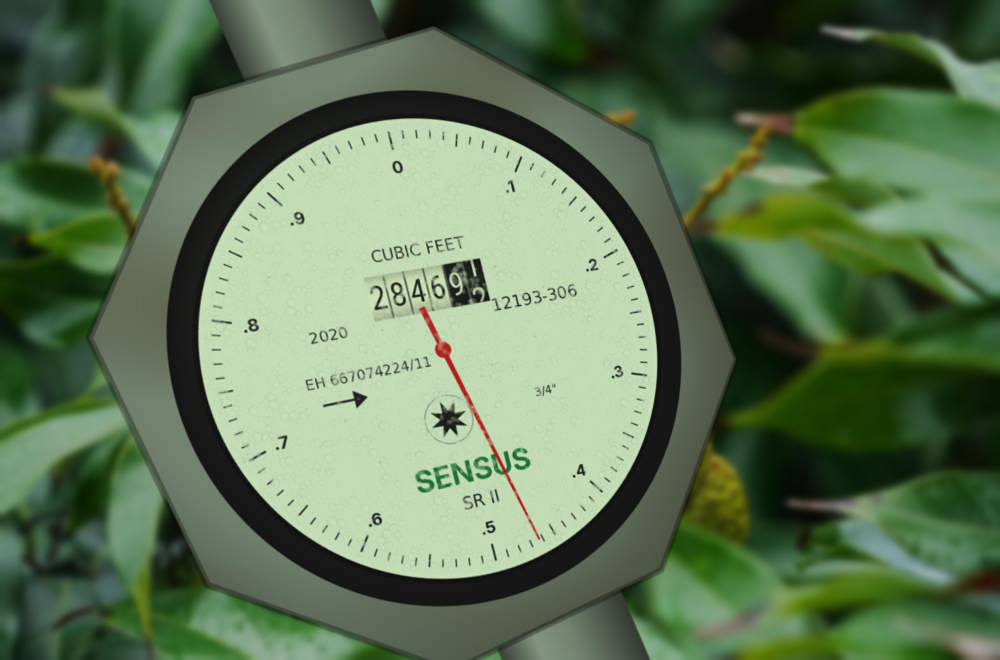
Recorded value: 284691.46 ft³
